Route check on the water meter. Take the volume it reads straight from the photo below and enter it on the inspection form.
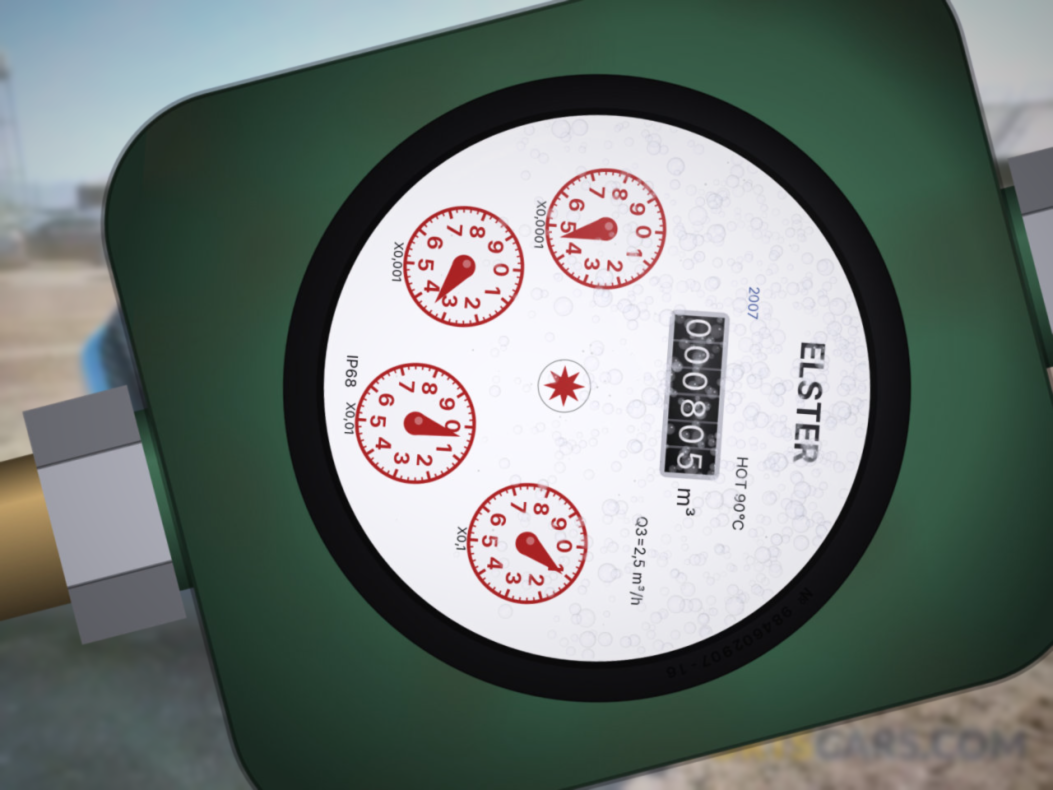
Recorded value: 805.1034 m³
